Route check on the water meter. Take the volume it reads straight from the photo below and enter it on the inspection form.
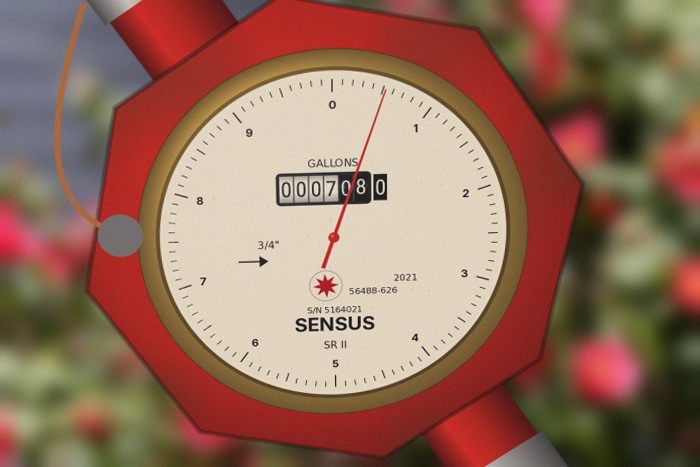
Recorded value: 7080.5 gal
